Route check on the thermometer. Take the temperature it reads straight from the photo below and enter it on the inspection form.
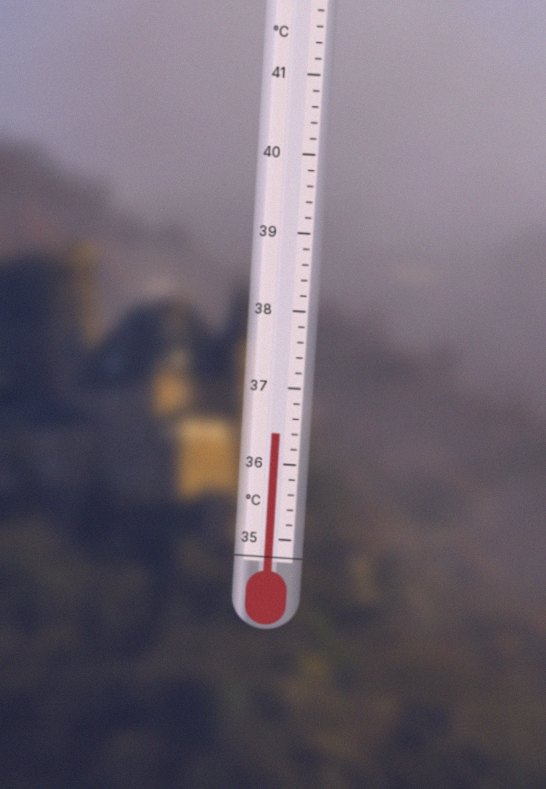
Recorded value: 36.4 °C
